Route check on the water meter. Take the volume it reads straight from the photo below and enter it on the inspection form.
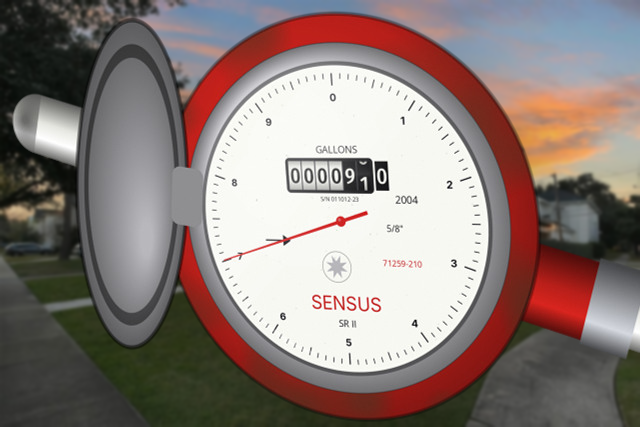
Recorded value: 907.0 gal
